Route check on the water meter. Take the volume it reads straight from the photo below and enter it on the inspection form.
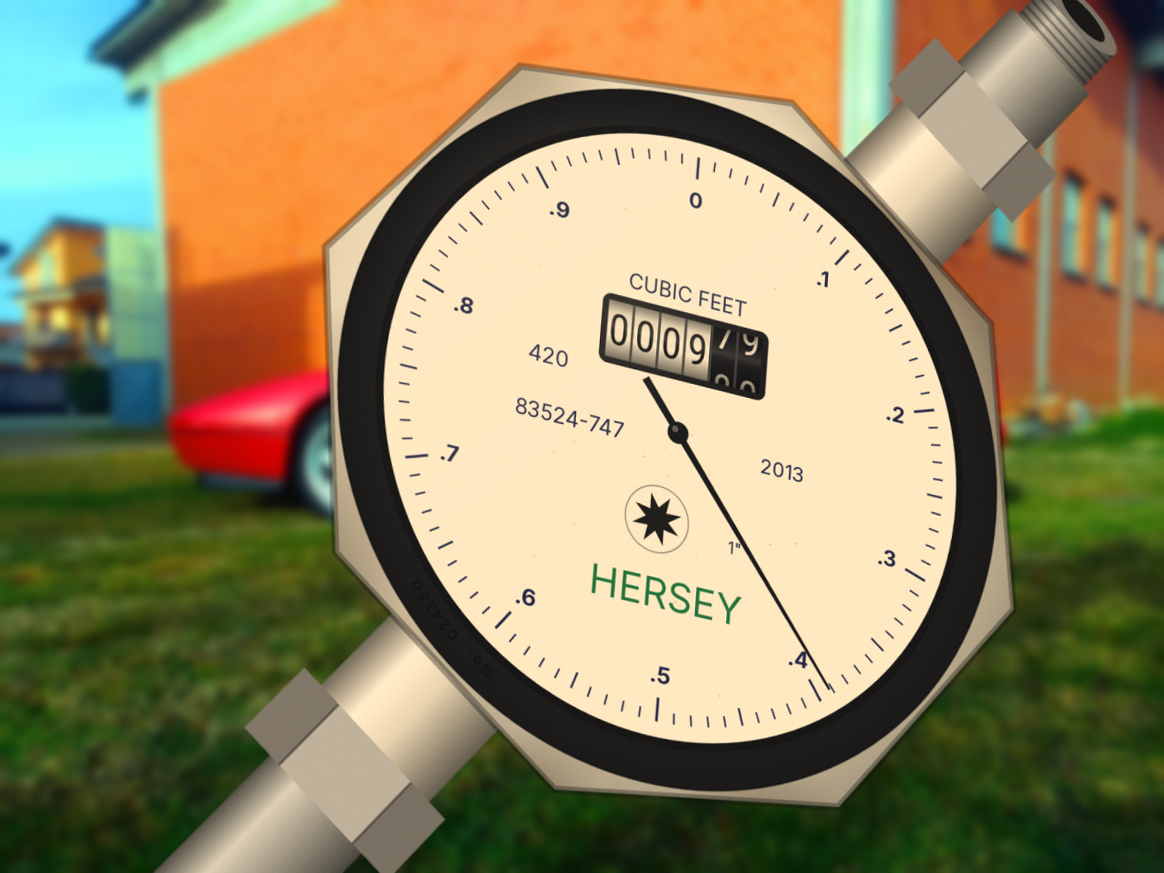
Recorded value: 979.39 ft³
